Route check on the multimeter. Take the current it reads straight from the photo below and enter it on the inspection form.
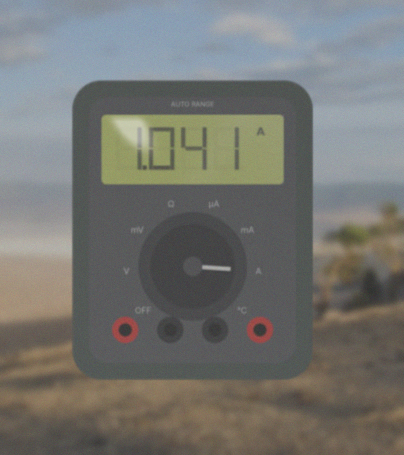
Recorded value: 1.041 A
